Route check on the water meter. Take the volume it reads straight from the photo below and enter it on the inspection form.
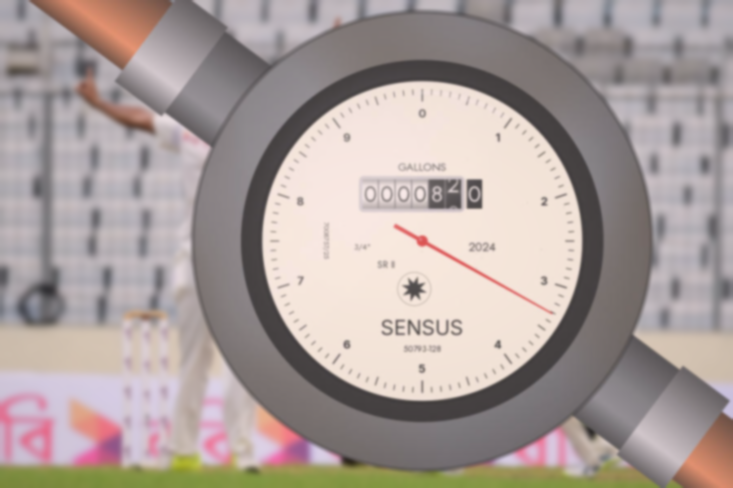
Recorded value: 823.3 gal
